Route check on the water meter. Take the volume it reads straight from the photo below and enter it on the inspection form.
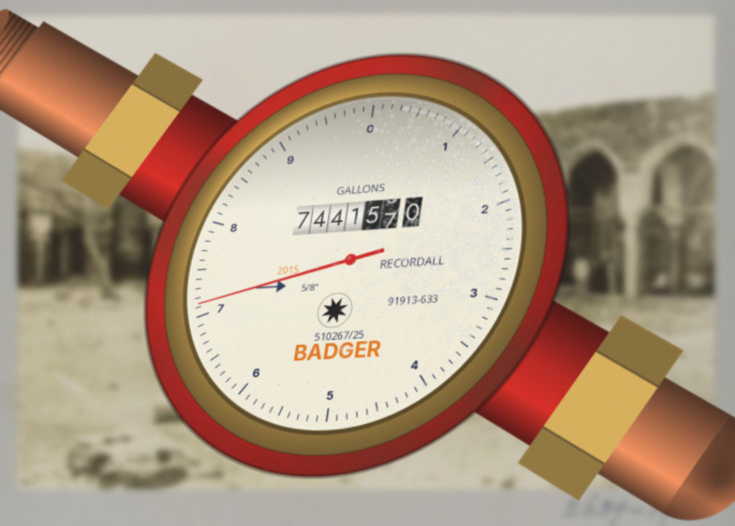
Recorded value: 7441567.1 gal
